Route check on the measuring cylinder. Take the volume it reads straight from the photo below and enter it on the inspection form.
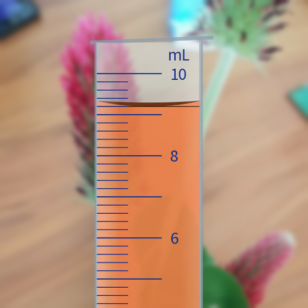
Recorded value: 9.2 mL
